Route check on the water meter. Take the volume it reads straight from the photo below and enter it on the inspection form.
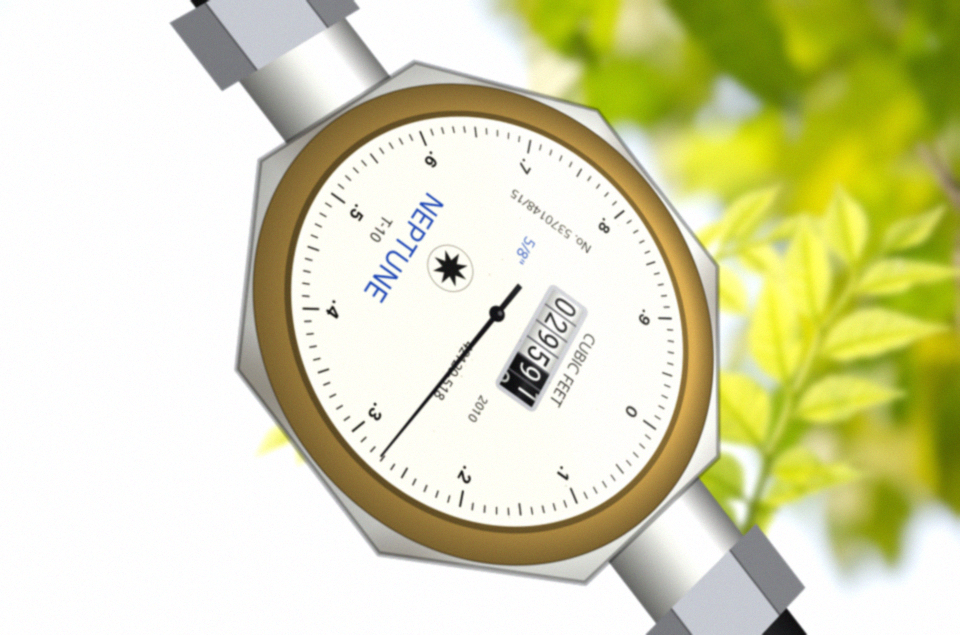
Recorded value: 29591.27 ft³
